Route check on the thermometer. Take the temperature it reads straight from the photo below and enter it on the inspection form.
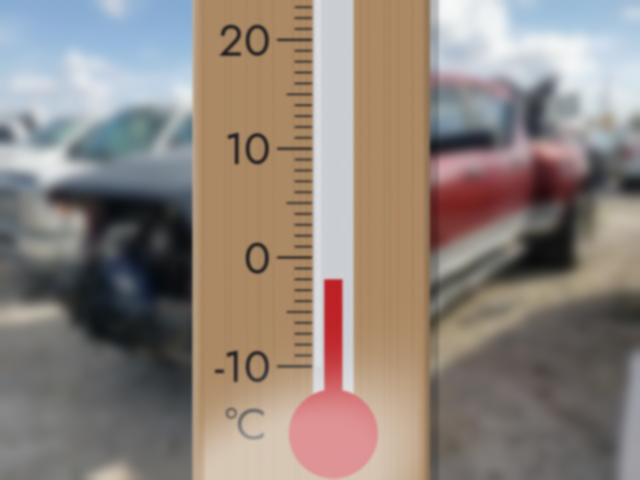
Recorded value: -2 °C
